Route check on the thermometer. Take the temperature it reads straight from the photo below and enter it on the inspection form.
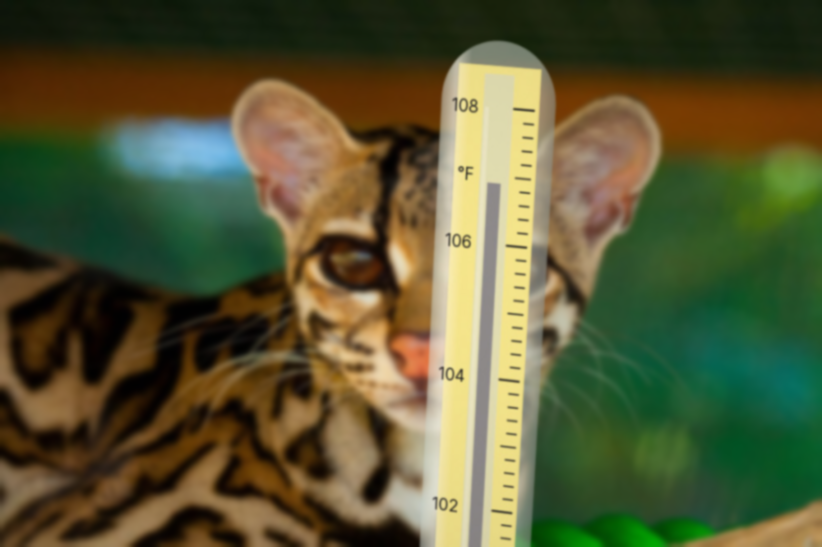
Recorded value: 106.9 °F
